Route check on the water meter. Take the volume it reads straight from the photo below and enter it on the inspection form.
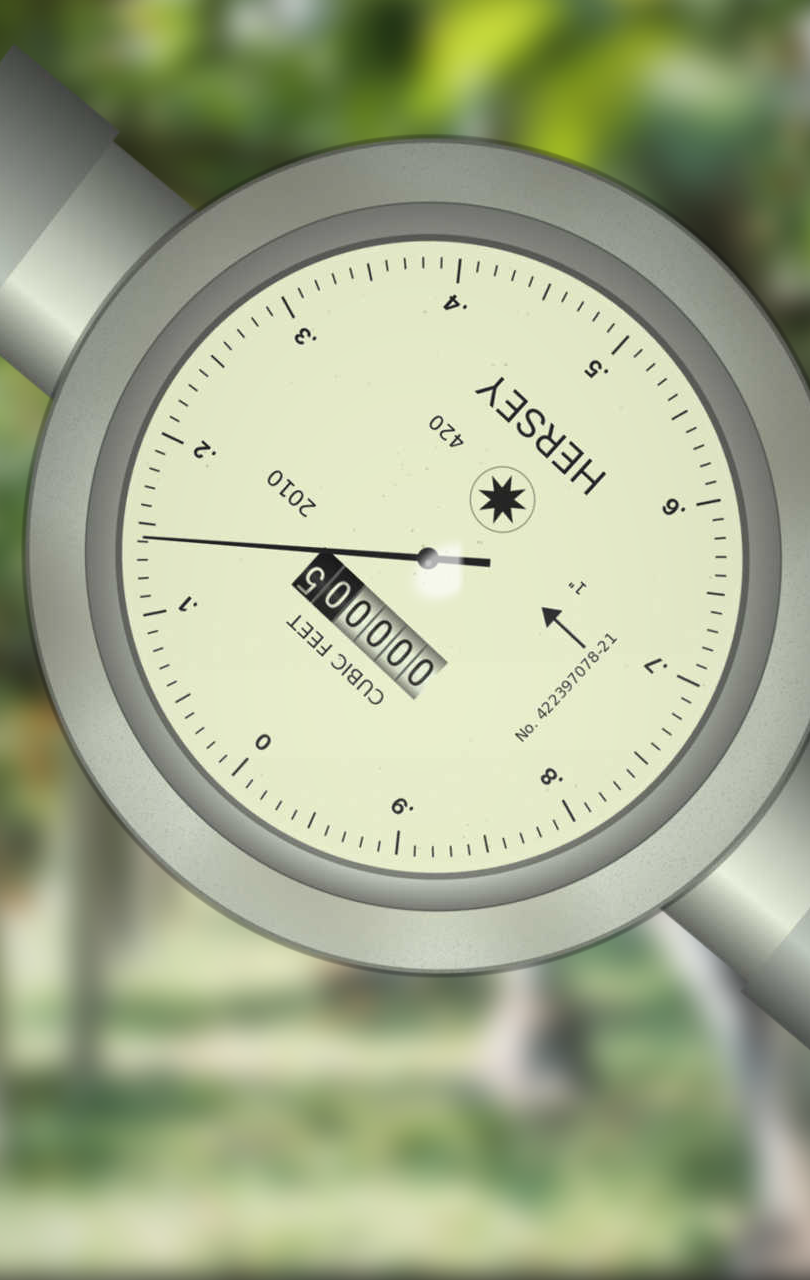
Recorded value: 5.14 ft³
